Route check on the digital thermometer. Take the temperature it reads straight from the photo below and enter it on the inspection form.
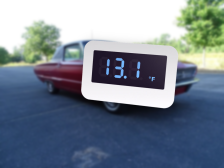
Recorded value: 13.1 °F
